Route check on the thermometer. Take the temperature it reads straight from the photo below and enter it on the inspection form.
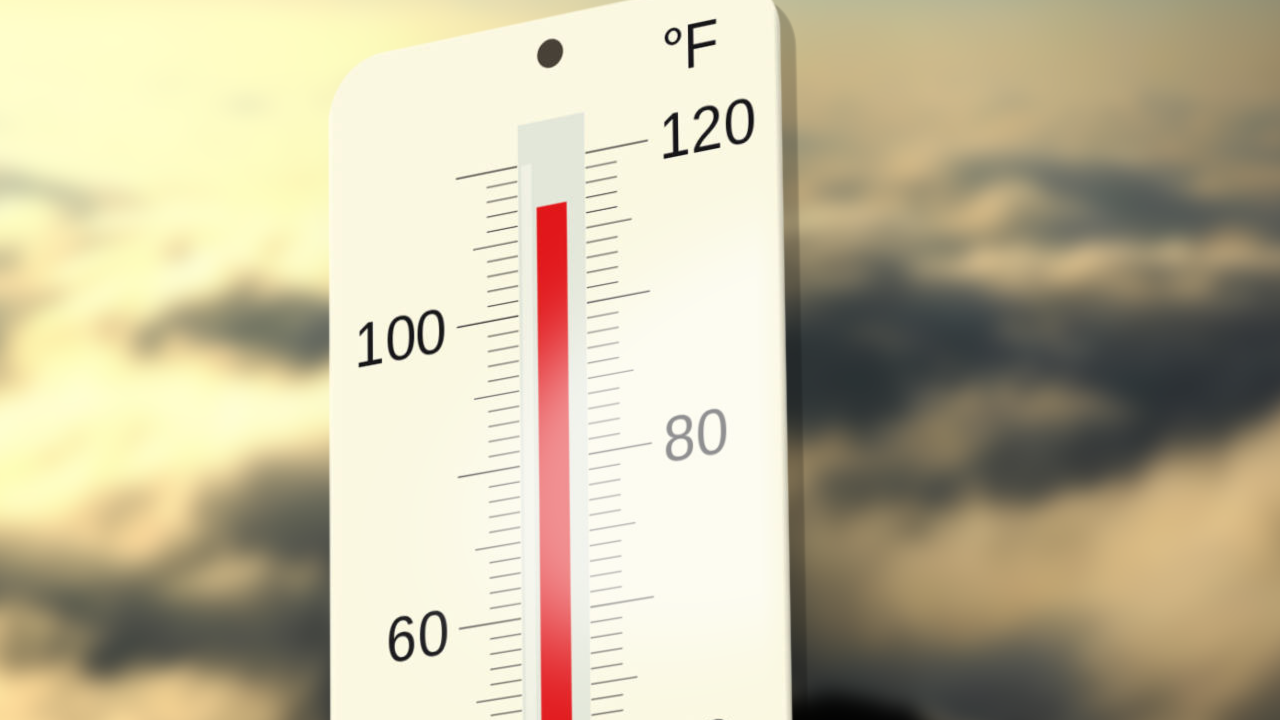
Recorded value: 114 °F
